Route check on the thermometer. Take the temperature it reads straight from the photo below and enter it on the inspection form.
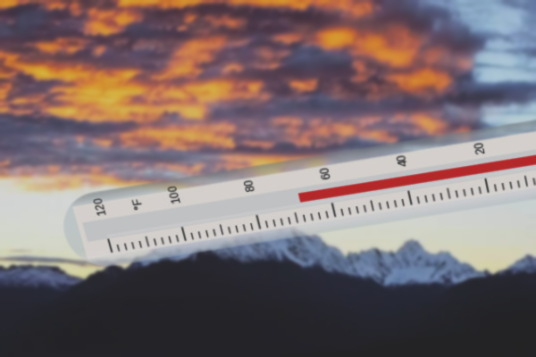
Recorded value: 68 °F
